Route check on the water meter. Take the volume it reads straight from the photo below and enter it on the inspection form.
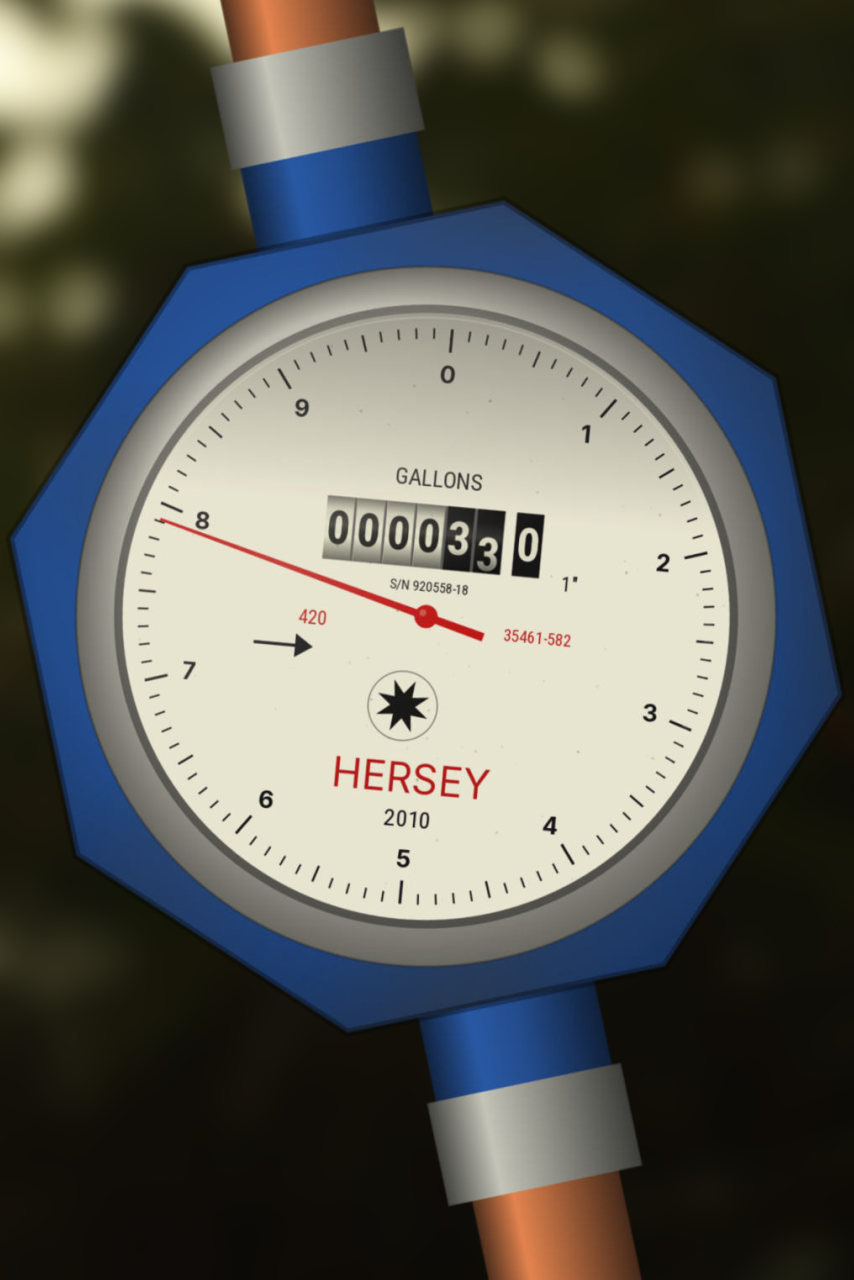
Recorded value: 327.9 gal
